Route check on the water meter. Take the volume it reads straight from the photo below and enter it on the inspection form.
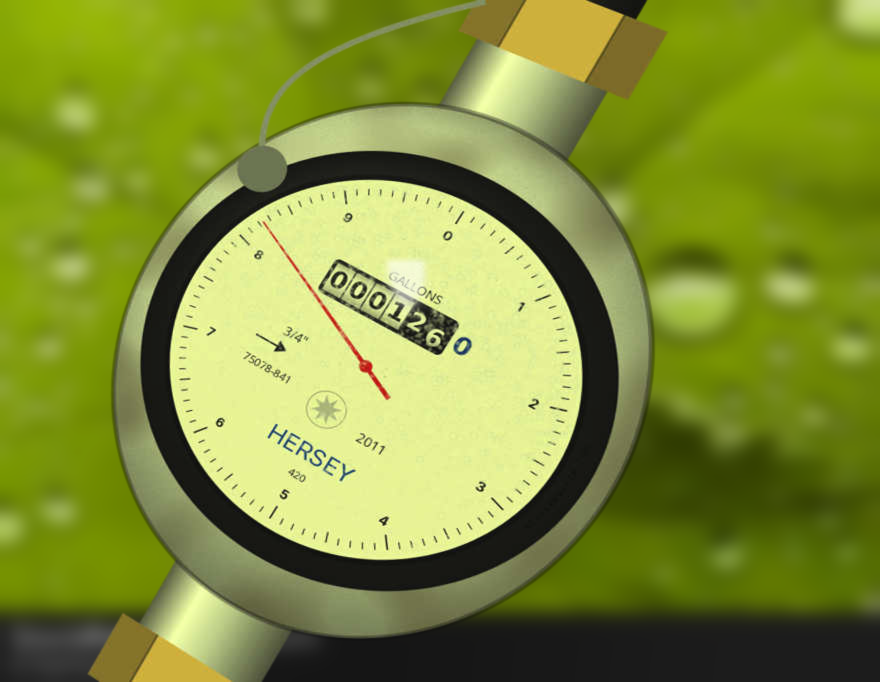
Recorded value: 1258.2 gal
